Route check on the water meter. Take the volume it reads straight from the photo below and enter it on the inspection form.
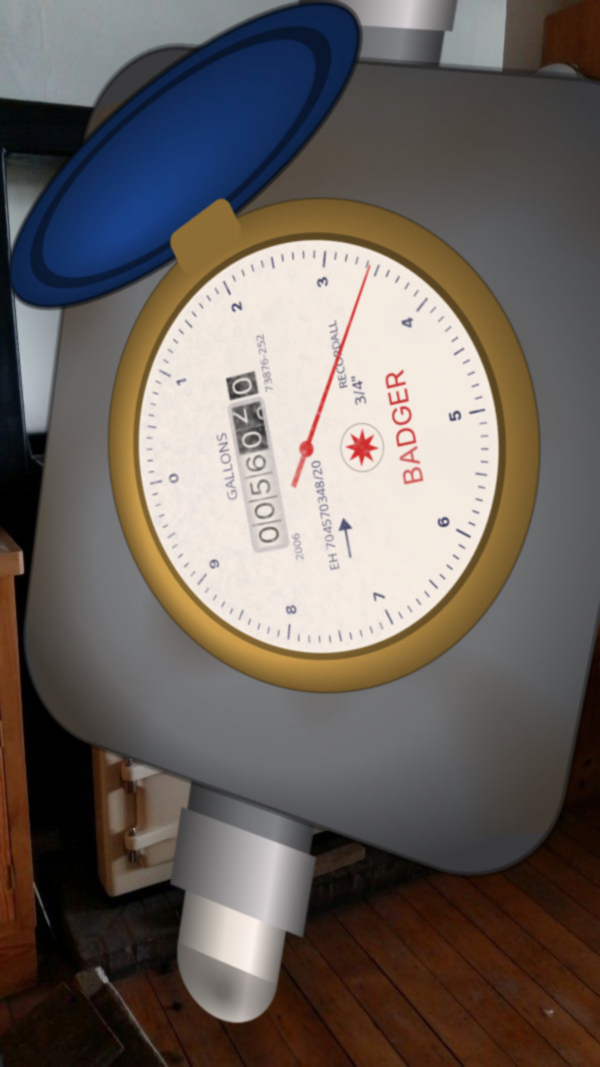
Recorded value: 56023.4 gal
